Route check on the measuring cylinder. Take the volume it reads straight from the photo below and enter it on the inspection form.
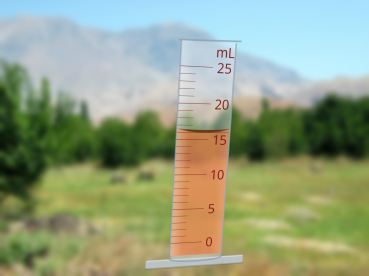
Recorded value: 16 mL
